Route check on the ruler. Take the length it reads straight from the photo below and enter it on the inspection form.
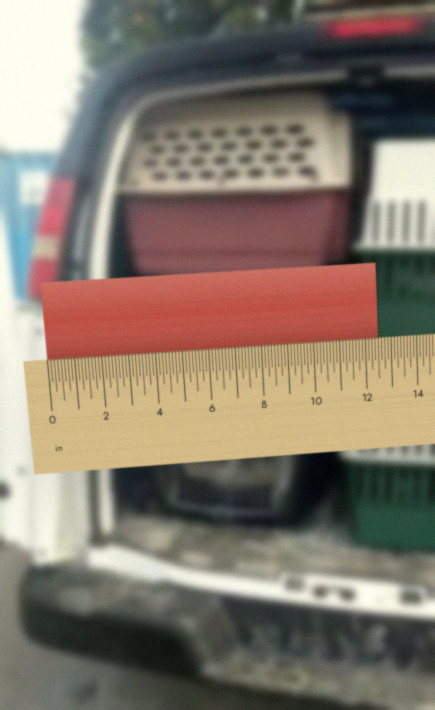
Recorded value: 12.5 in
